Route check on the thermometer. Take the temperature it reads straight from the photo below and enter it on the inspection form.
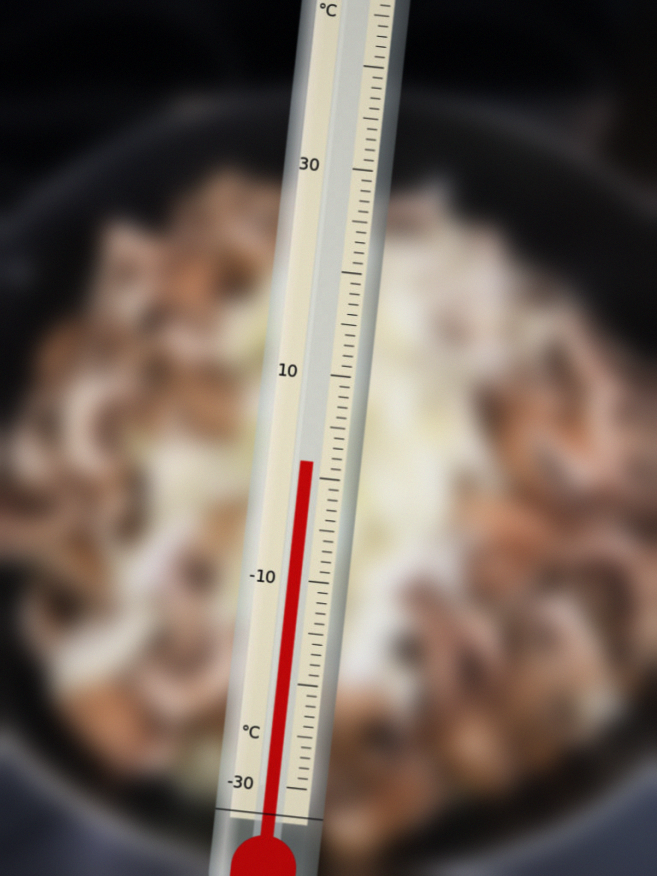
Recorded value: 1.5 °C
